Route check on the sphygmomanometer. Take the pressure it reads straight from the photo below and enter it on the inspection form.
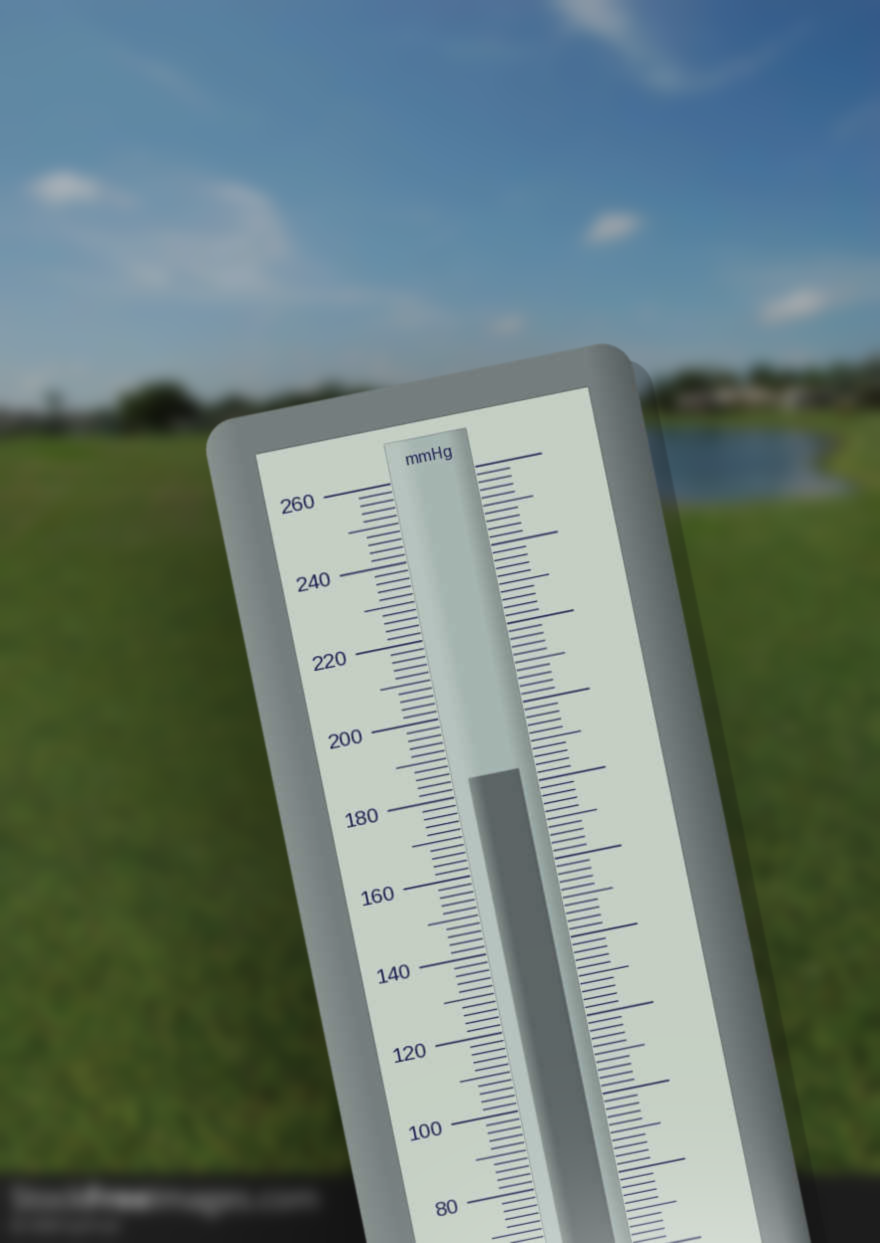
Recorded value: 184 mmHg
